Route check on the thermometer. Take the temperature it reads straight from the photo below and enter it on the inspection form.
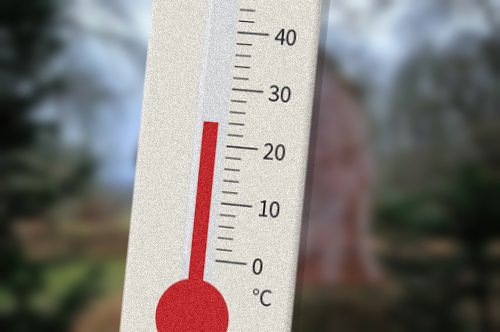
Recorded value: 24 °C
